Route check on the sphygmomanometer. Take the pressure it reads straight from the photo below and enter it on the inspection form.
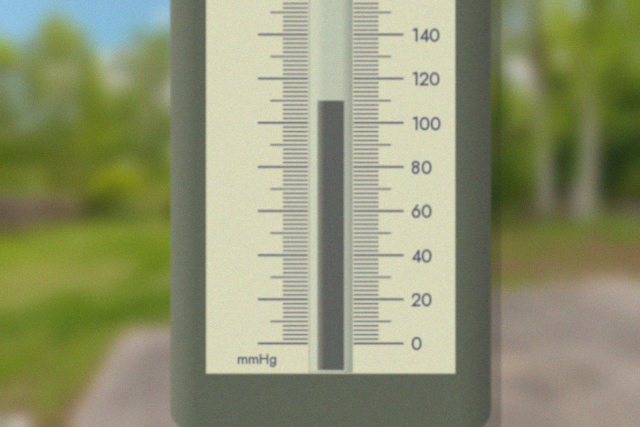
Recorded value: 110 mmHg
